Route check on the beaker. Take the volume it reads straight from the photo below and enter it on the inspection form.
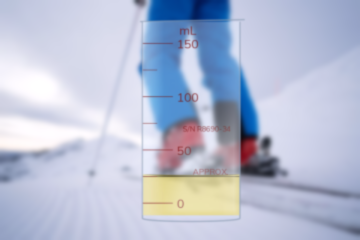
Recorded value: 25 mL
